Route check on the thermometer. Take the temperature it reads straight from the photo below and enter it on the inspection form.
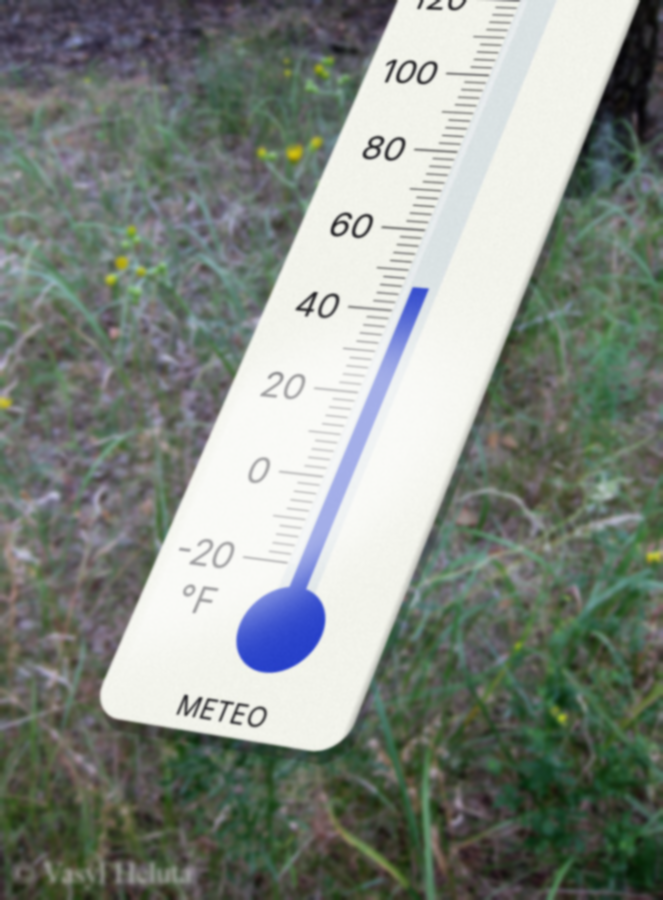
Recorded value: 46 °F
